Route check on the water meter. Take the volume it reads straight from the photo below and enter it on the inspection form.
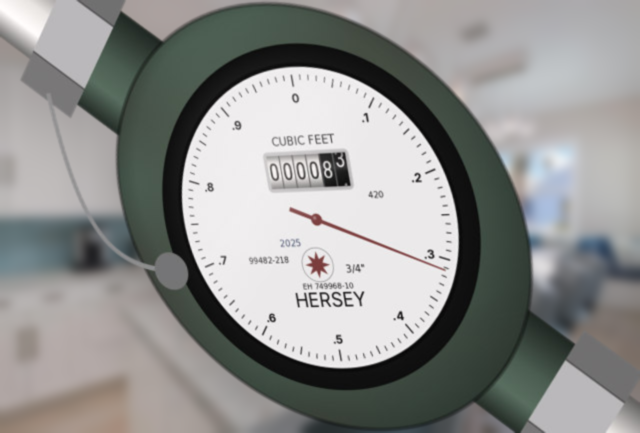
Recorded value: 83.31 ft³
